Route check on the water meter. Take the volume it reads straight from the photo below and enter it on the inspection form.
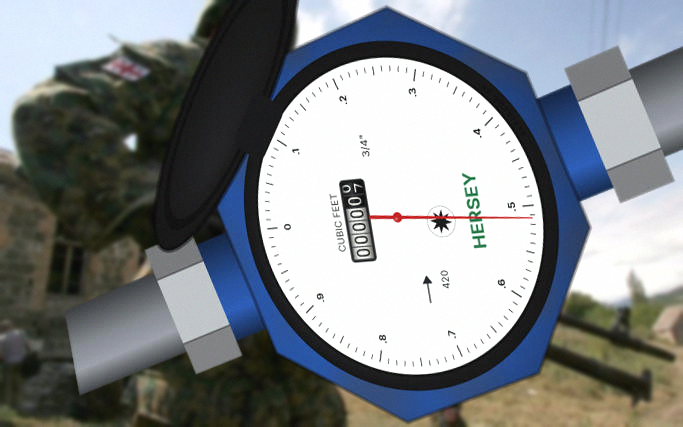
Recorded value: 6.51 ft³
